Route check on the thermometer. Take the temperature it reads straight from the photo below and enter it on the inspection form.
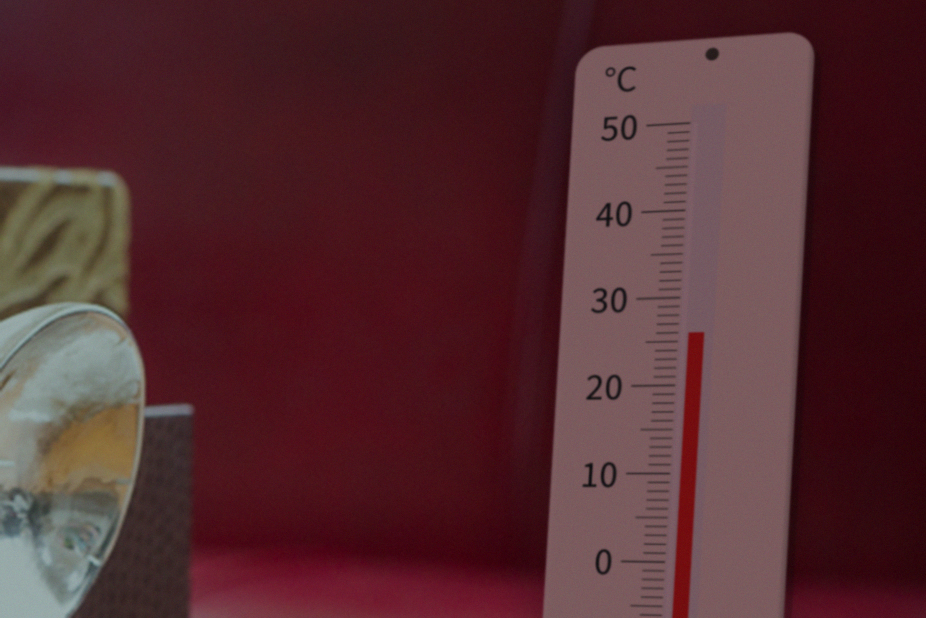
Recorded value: 26 °C
